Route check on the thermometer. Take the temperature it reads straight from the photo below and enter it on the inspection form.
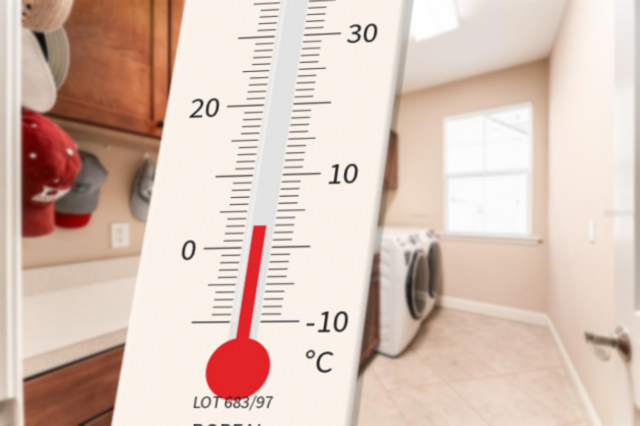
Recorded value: 3 °C
